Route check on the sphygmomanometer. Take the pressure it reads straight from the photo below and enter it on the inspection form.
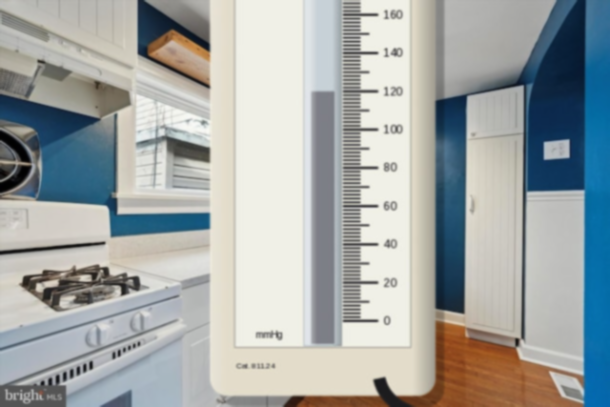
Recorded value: 120 mmHg
